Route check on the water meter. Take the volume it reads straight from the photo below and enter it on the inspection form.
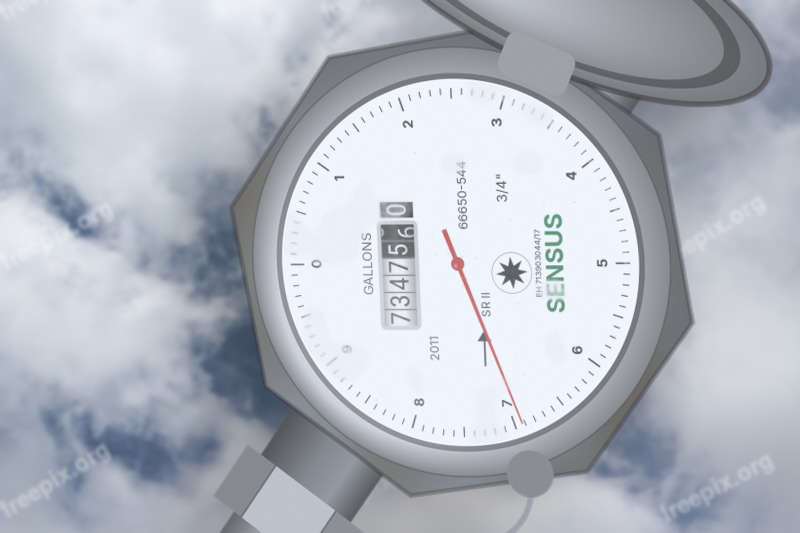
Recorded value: 7347556.9 gal
